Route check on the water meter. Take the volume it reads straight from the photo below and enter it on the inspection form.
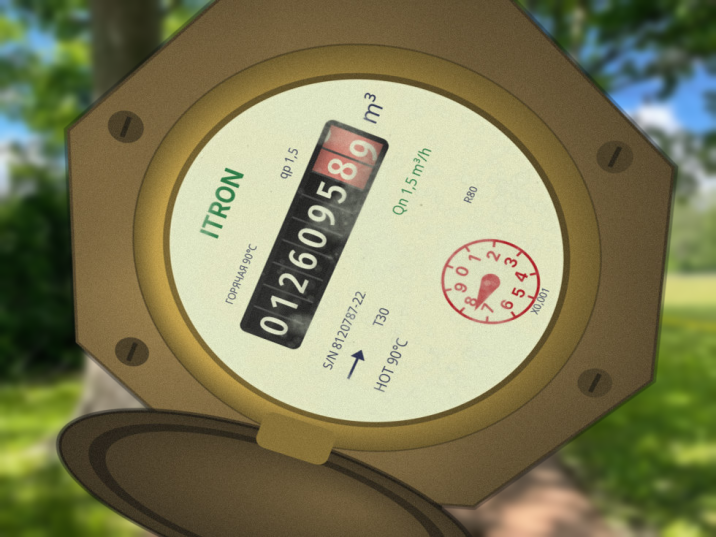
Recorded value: 126095.887 m³
